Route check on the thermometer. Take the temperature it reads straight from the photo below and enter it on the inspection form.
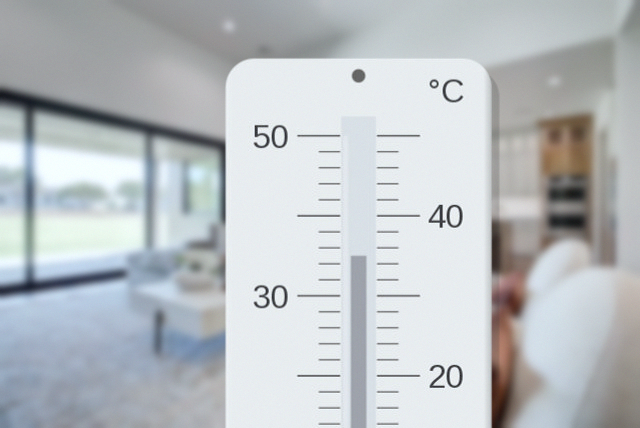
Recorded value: 35 °C
